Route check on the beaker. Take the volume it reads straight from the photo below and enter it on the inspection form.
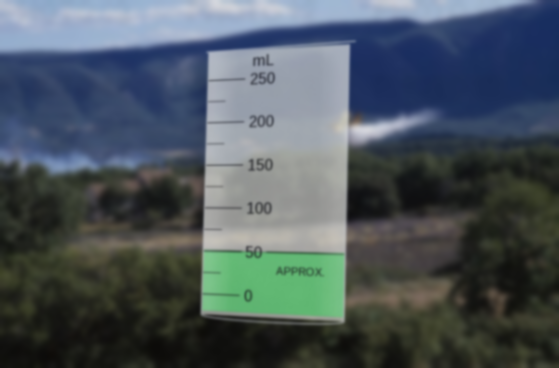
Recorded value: 50 mL
